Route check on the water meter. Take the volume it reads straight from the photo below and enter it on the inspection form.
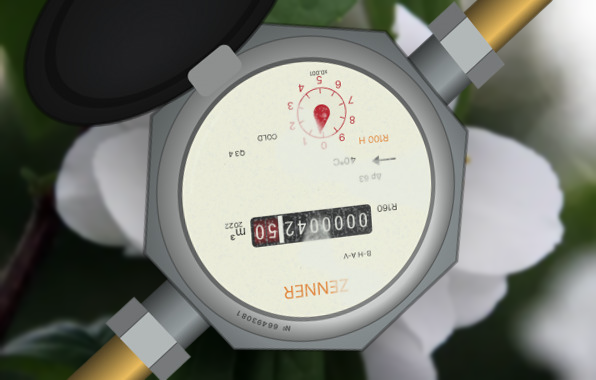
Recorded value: 42.500 m³
